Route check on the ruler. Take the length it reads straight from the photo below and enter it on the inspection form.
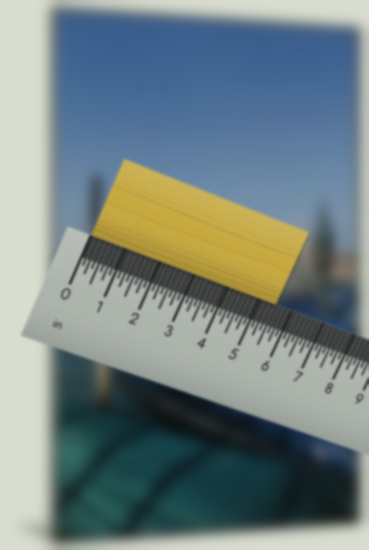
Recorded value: 5.5 in
